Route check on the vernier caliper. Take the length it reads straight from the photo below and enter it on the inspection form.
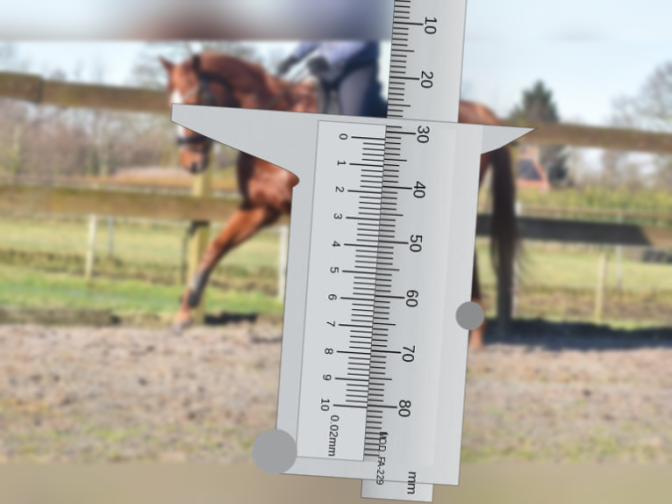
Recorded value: 31.4 mm
